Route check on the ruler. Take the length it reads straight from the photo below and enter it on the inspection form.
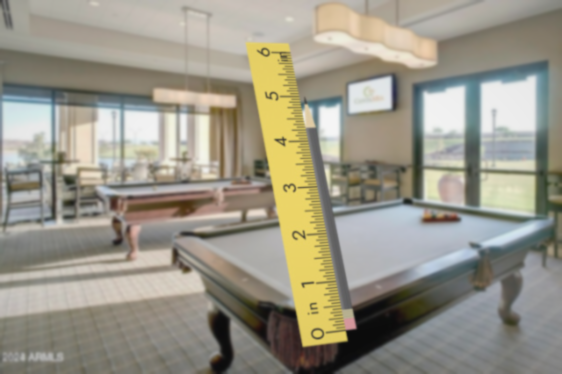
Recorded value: 5 in
